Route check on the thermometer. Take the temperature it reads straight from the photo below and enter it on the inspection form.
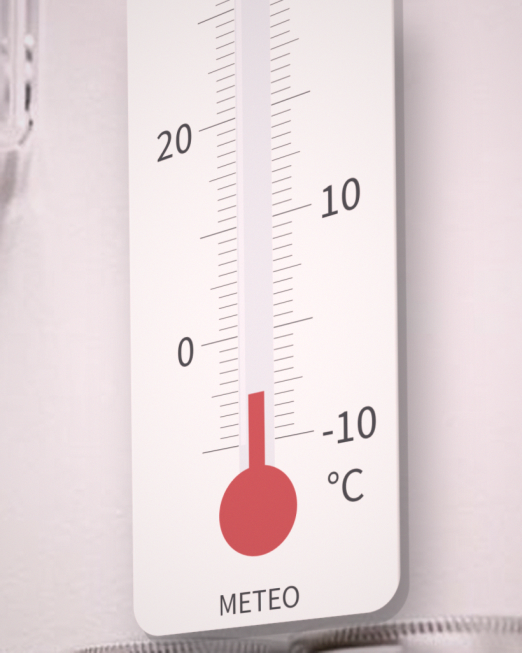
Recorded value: -5.5 °C
